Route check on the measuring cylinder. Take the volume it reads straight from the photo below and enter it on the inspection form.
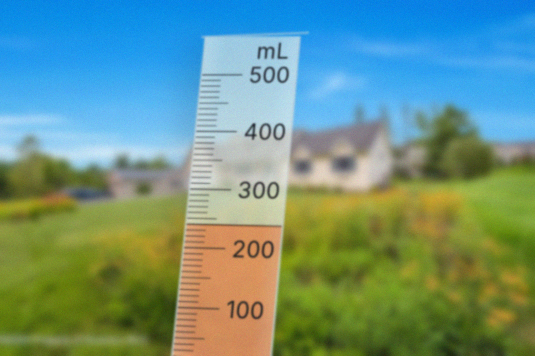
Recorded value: 240 mL
